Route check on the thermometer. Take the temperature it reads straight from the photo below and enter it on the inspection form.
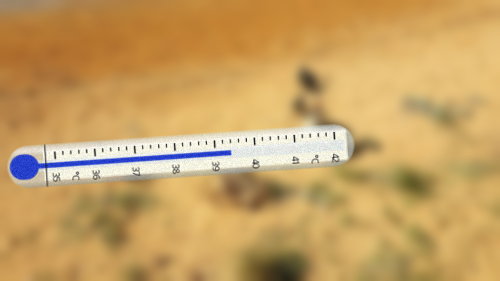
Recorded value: 39.4 °C
